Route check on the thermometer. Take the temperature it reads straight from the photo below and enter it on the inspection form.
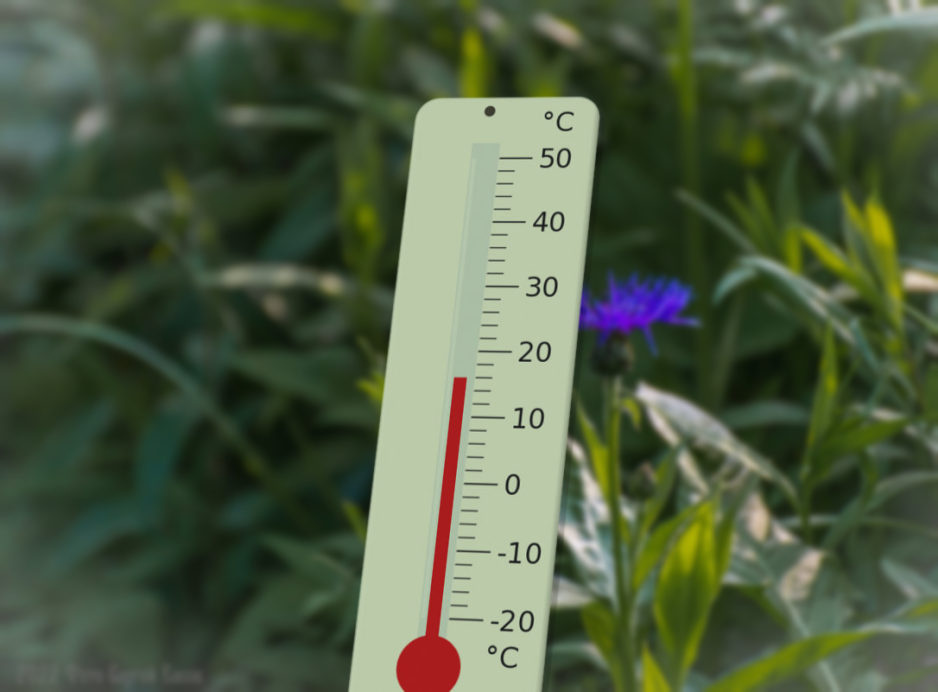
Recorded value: 16 °C
